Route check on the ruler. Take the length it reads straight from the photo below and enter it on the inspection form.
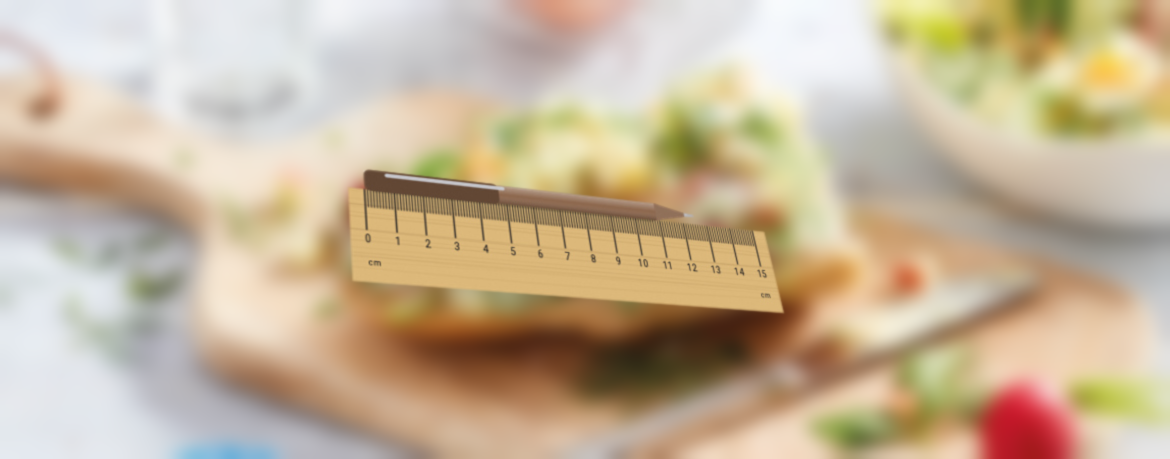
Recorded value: 12.5 cm
